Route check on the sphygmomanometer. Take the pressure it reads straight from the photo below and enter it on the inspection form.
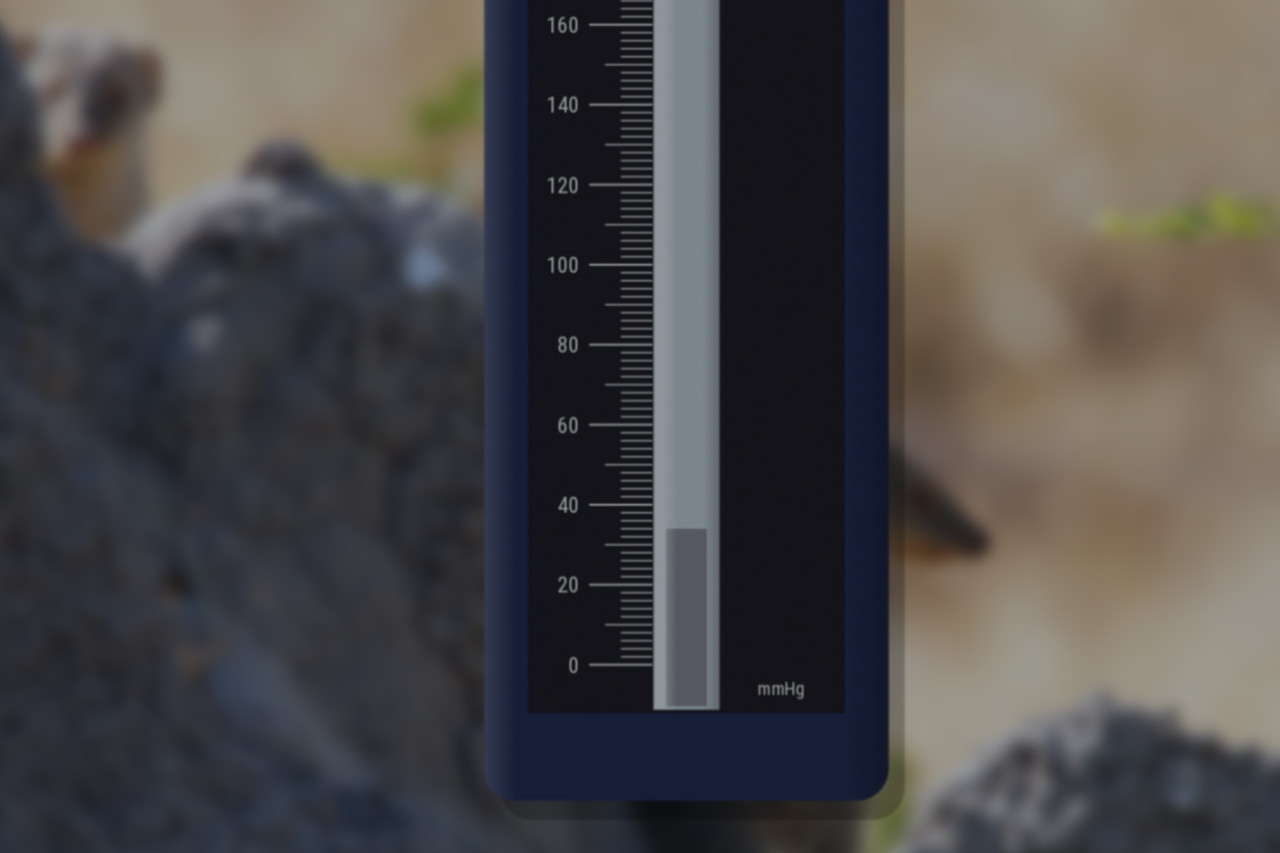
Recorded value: 34 mmHg
